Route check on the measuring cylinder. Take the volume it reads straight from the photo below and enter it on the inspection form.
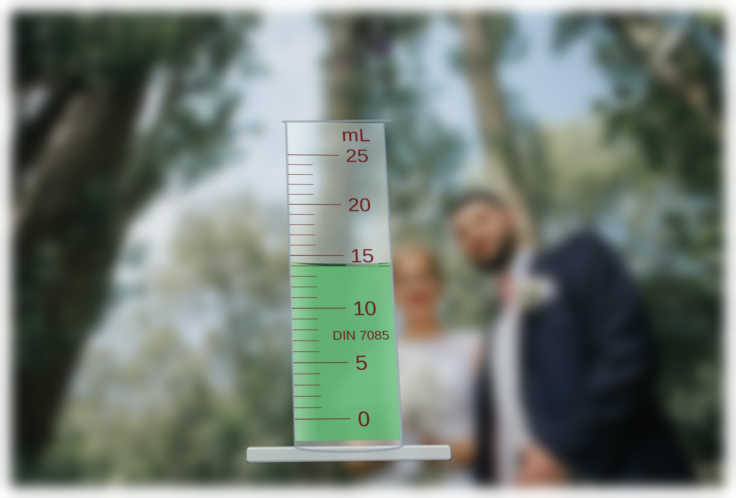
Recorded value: 14 mL
